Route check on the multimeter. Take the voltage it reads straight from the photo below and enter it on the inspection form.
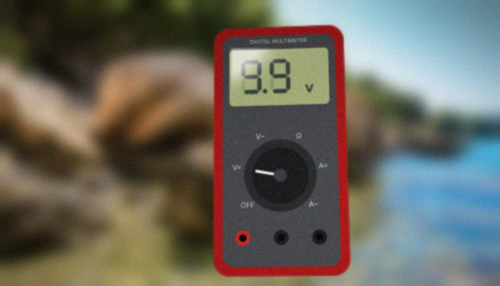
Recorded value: 9.9 V
